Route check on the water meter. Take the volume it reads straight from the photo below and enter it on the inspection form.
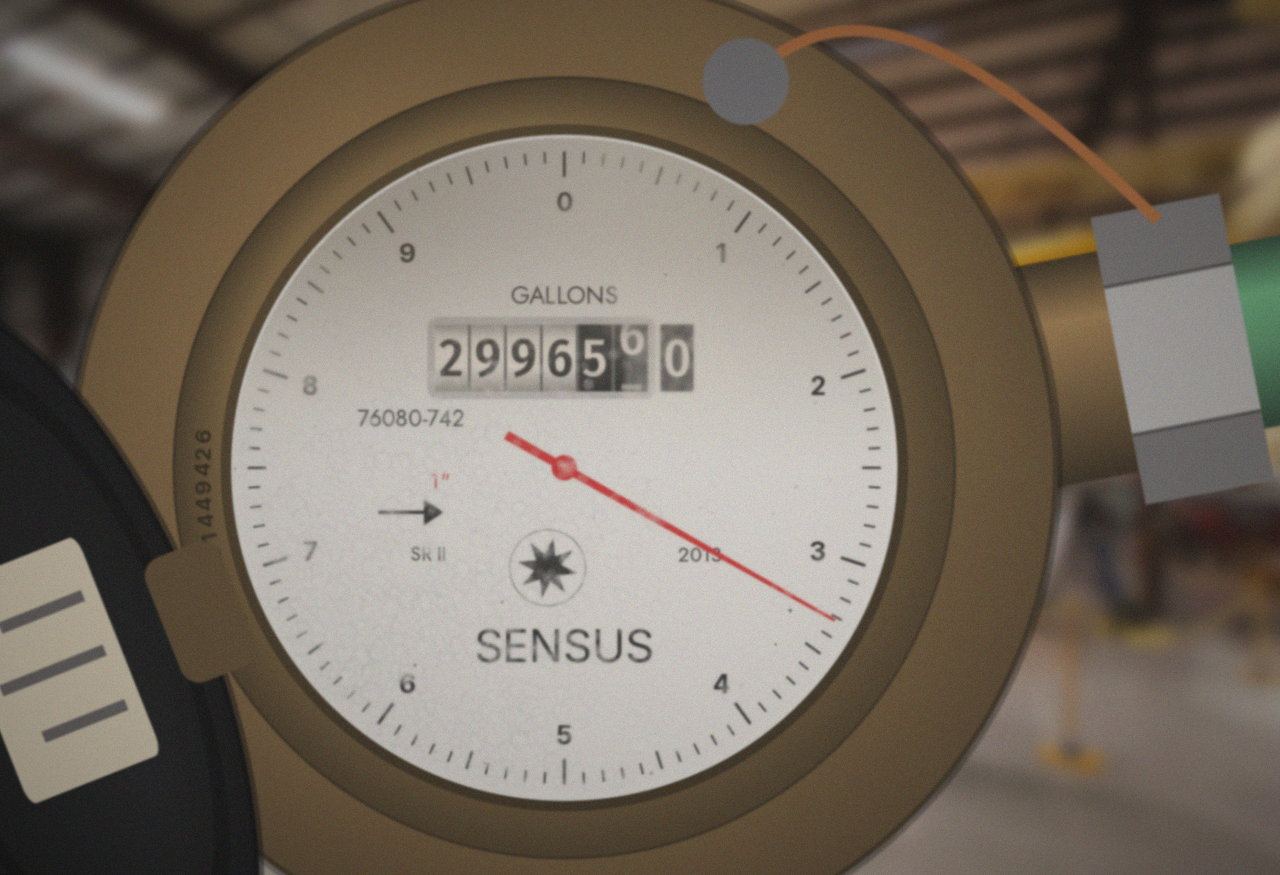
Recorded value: 2996563.3 gal
